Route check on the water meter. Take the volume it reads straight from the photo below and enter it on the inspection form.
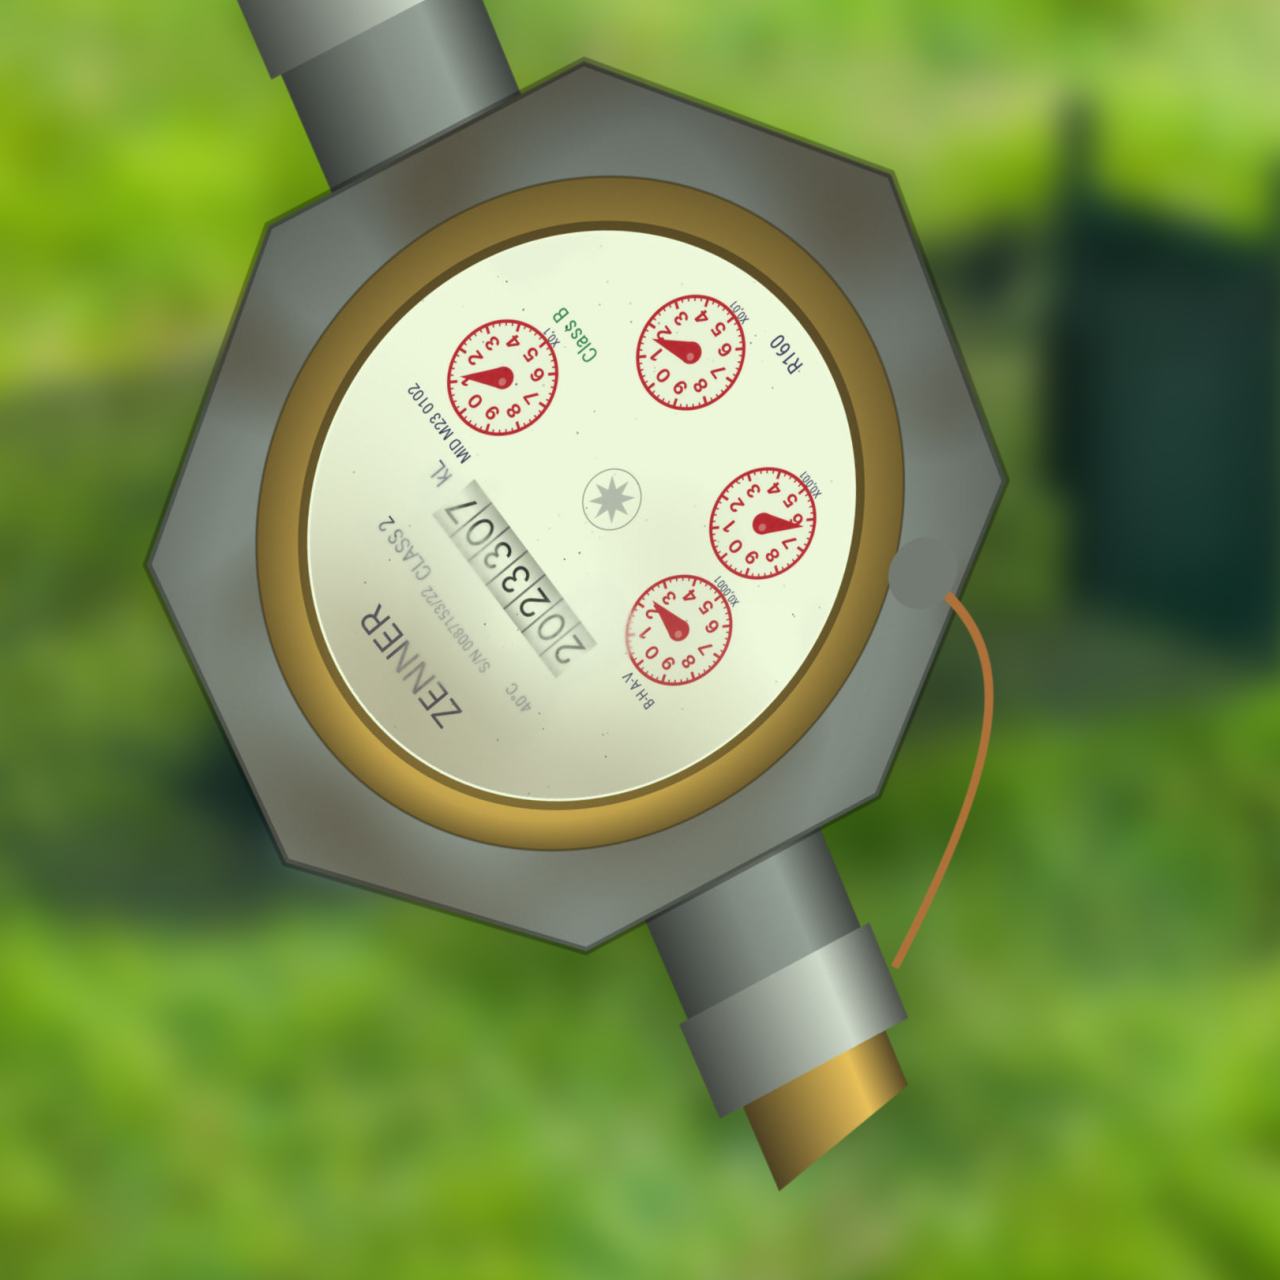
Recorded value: 2023307.1162 kL
